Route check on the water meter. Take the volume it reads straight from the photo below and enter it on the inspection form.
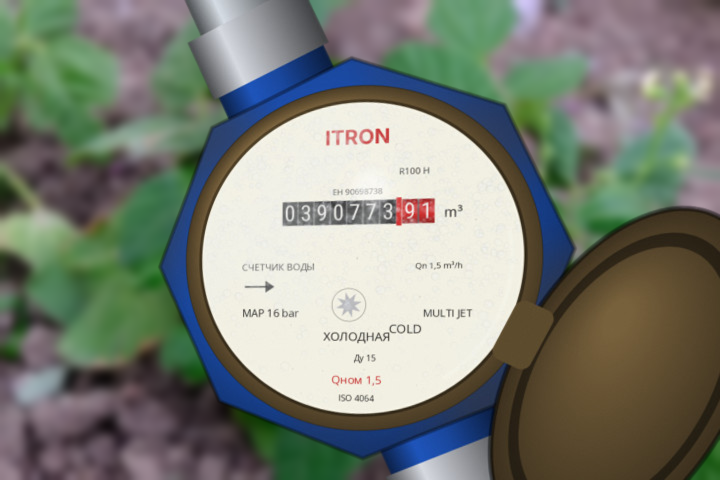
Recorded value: 390773.91 m³
